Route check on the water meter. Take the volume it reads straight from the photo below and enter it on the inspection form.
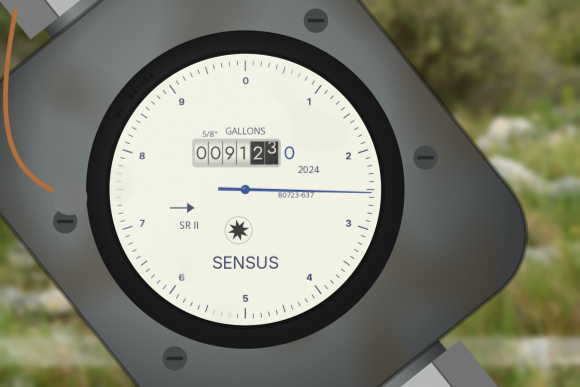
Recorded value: 91232.5 gal
